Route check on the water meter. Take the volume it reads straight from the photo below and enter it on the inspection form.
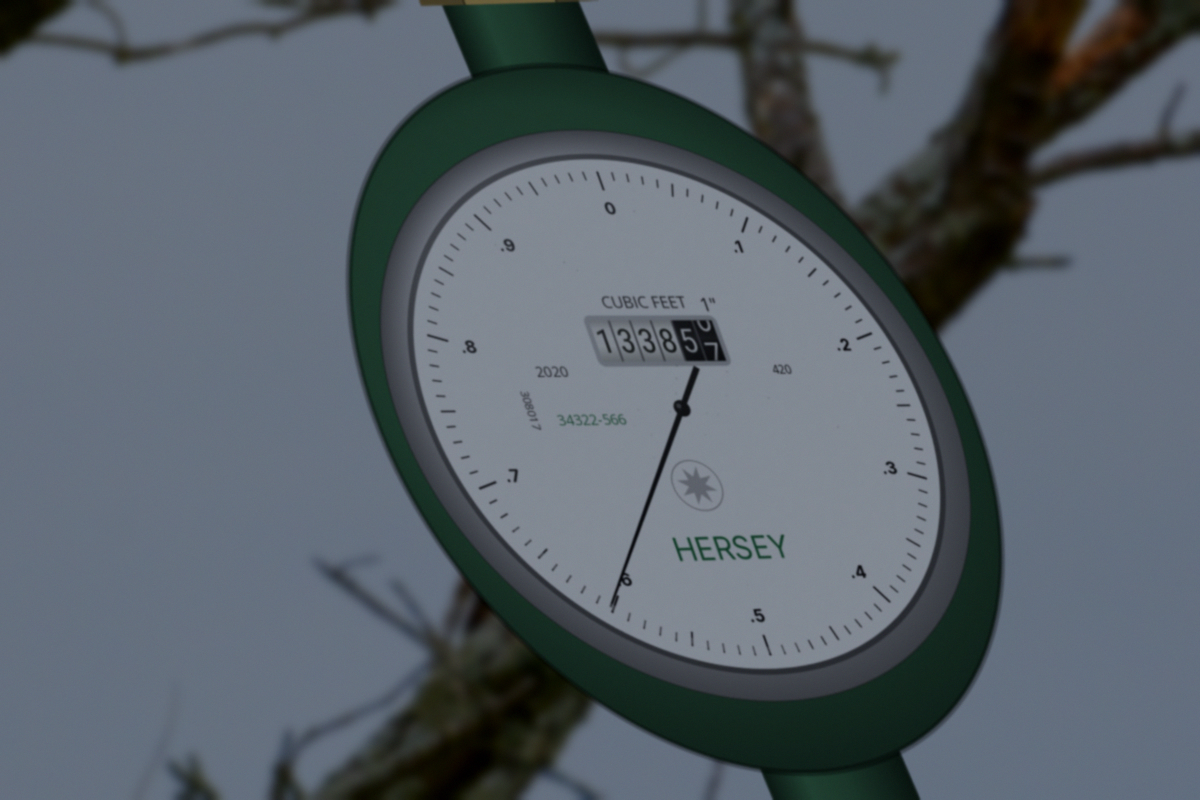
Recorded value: 133856.60 ft³
